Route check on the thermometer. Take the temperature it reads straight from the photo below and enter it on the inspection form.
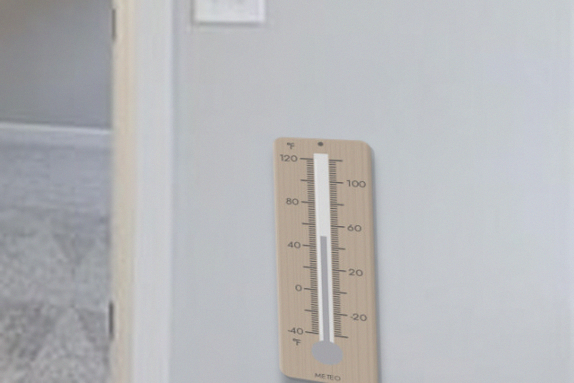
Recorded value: 50 °F
